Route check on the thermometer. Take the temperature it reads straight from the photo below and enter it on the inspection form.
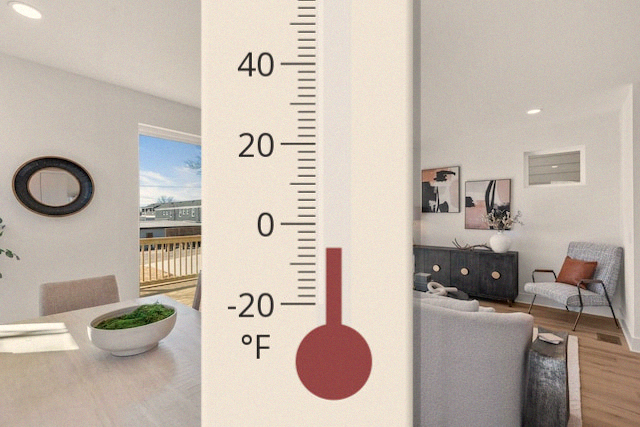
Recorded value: -6 °F
